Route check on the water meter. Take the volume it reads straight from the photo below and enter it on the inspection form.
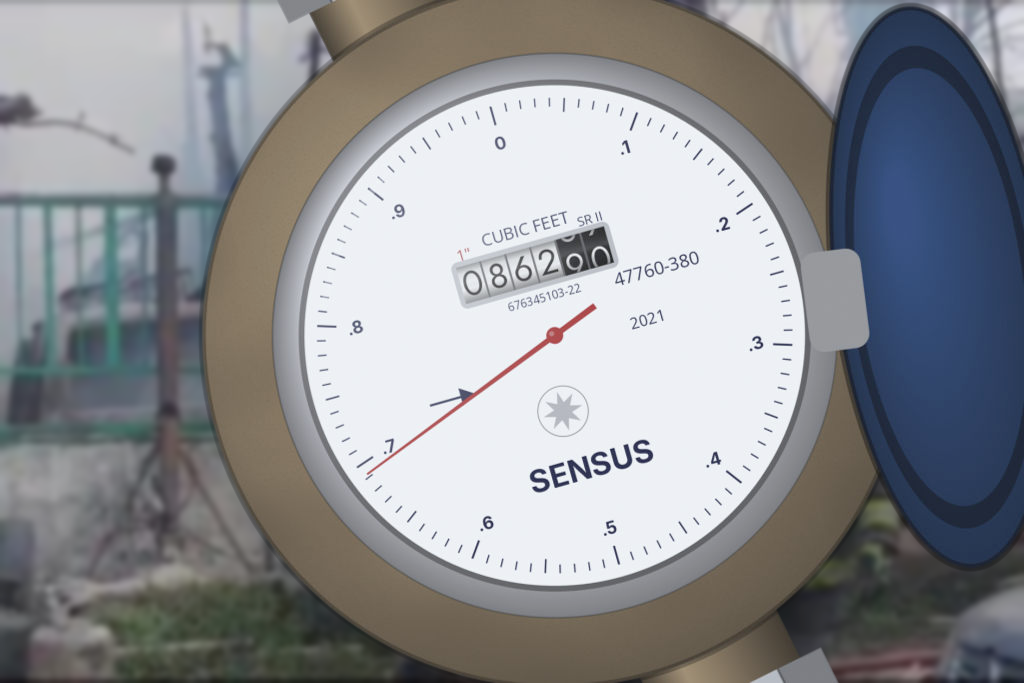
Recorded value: 86289.69 ft³
